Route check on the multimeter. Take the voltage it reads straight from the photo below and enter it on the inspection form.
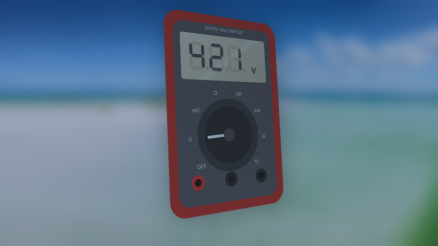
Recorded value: 421 V
